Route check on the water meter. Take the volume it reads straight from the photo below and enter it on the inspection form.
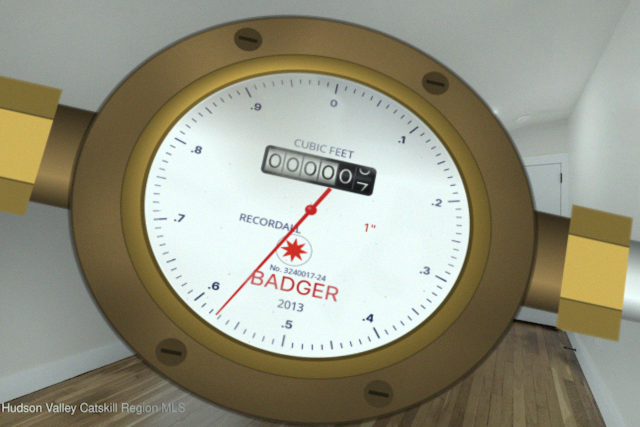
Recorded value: 6.57 ft³
